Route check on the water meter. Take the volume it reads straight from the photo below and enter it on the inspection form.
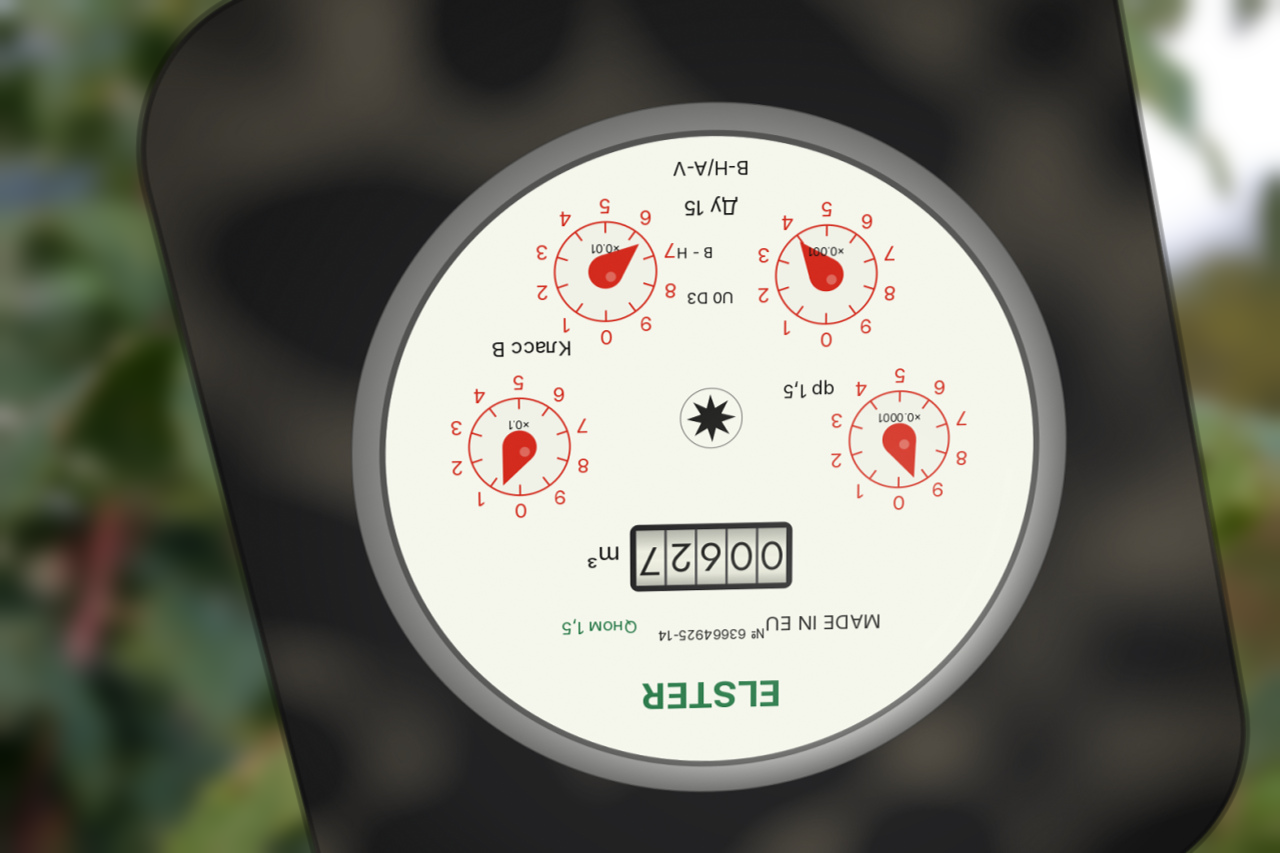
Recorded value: 627.0639 m³
